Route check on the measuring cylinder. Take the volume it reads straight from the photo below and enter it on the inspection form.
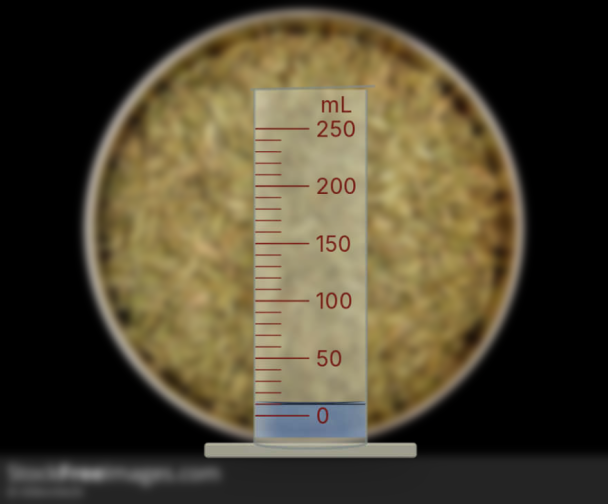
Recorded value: 10 mL
